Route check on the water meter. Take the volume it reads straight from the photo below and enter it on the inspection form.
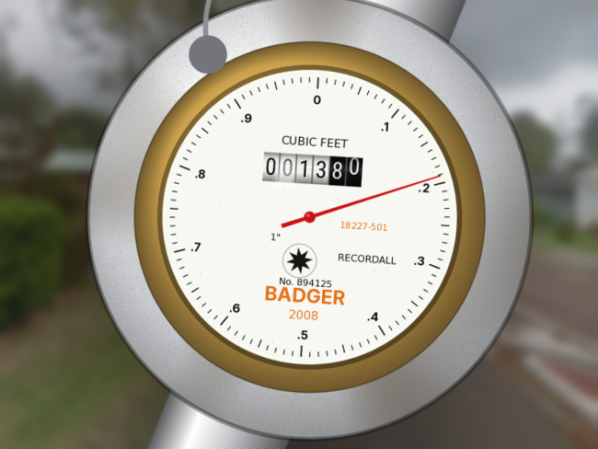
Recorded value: 1380.19 ft³
